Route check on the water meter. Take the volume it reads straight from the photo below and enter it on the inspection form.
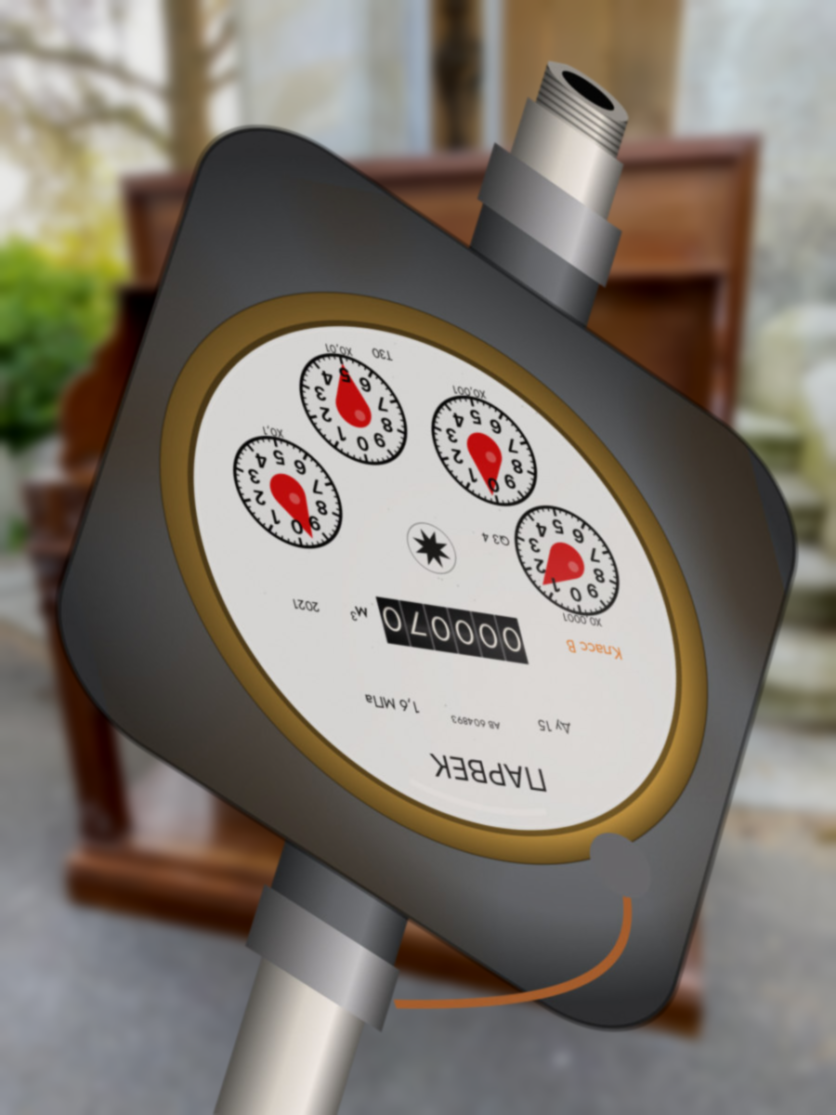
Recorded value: 69.9501 m³
